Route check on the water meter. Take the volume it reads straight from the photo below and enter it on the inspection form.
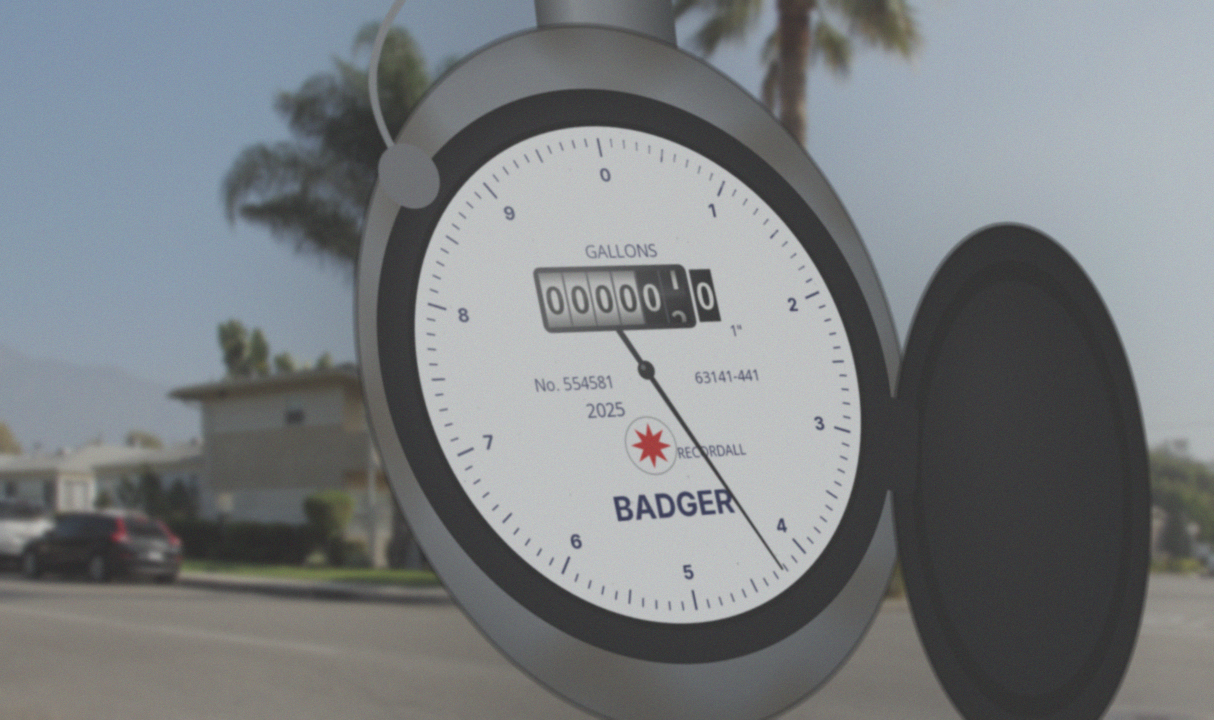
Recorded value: 14.2 gal
